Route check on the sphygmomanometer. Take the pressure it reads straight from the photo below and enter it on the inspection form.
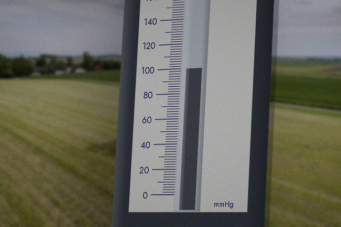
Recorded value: 100 mmHg
